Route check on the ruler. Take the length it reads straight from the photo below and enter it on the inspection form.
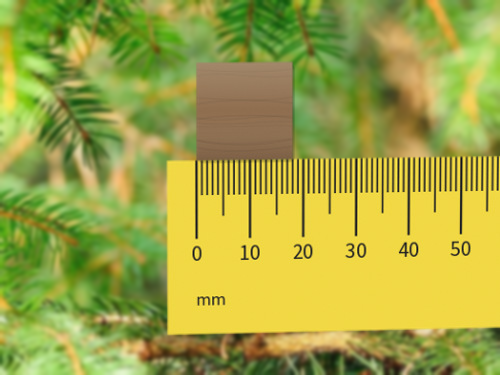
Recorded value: 18 mm
